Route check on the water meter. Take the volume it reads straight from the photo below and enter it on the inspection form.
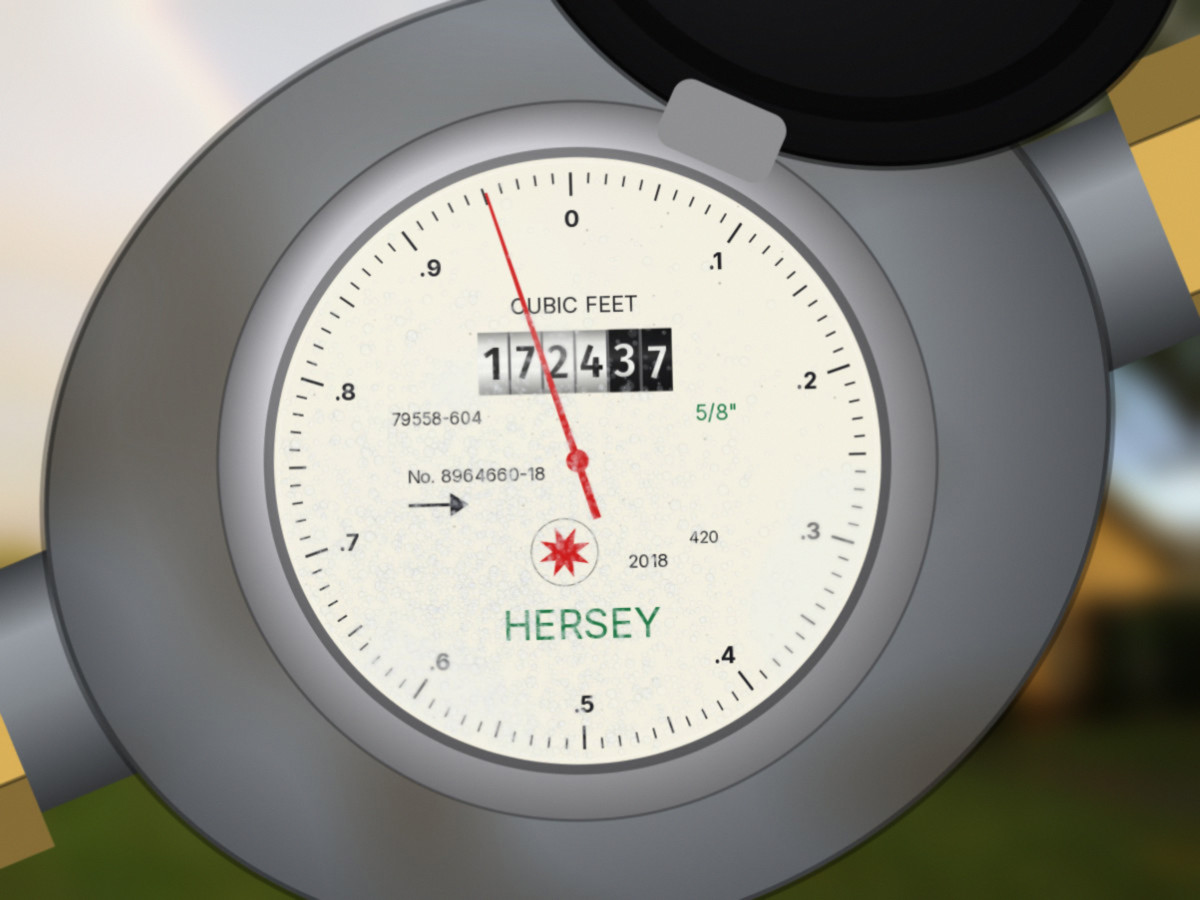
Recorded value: 172436.95 ft³
